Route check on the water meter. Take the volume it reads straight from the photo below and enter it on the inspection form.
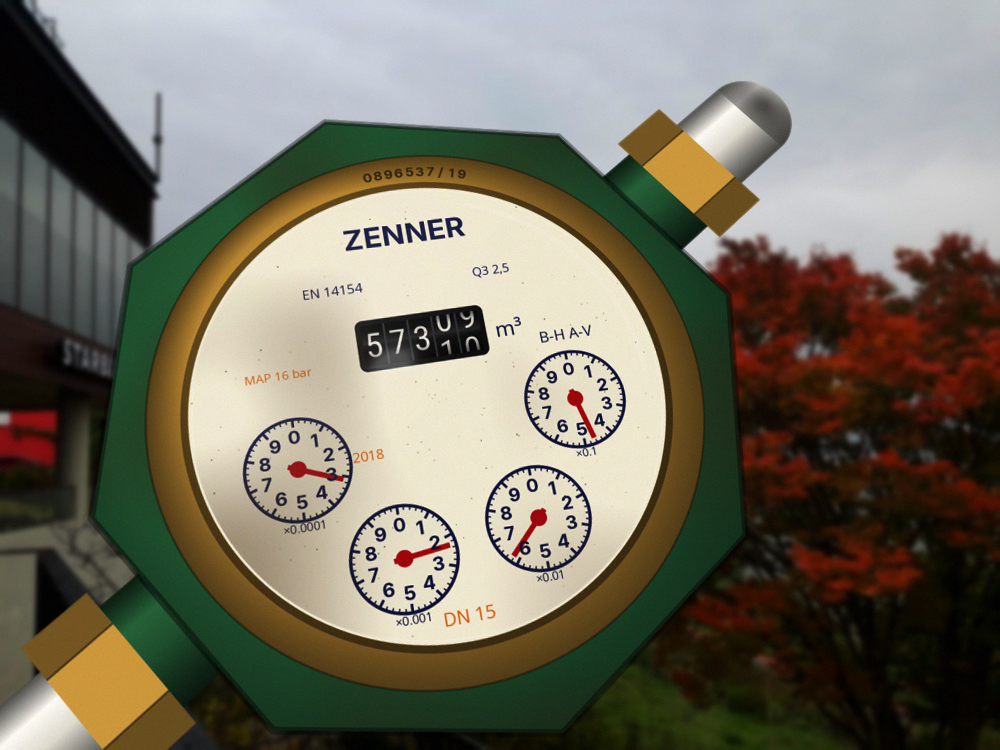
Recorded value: 57309.4623 m³
